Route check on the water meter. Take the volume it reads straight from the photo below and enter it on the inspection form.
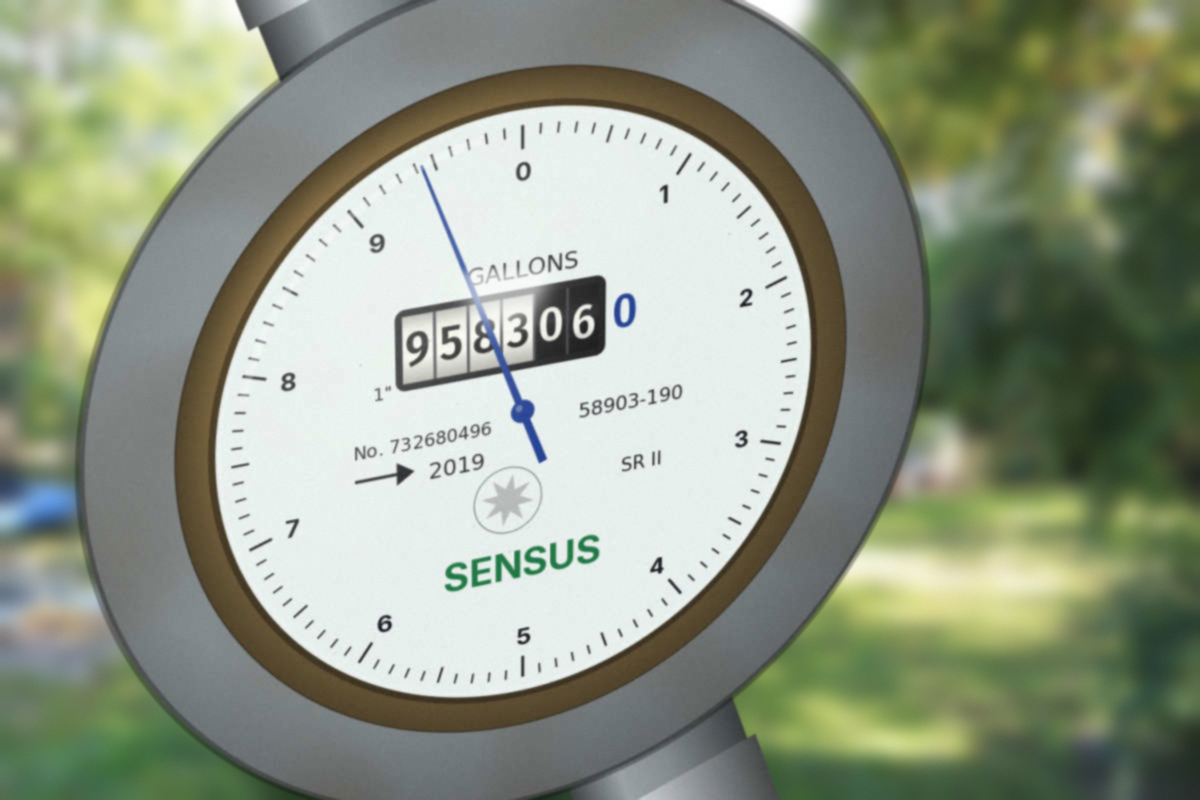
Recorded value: 9583059.4 gal
